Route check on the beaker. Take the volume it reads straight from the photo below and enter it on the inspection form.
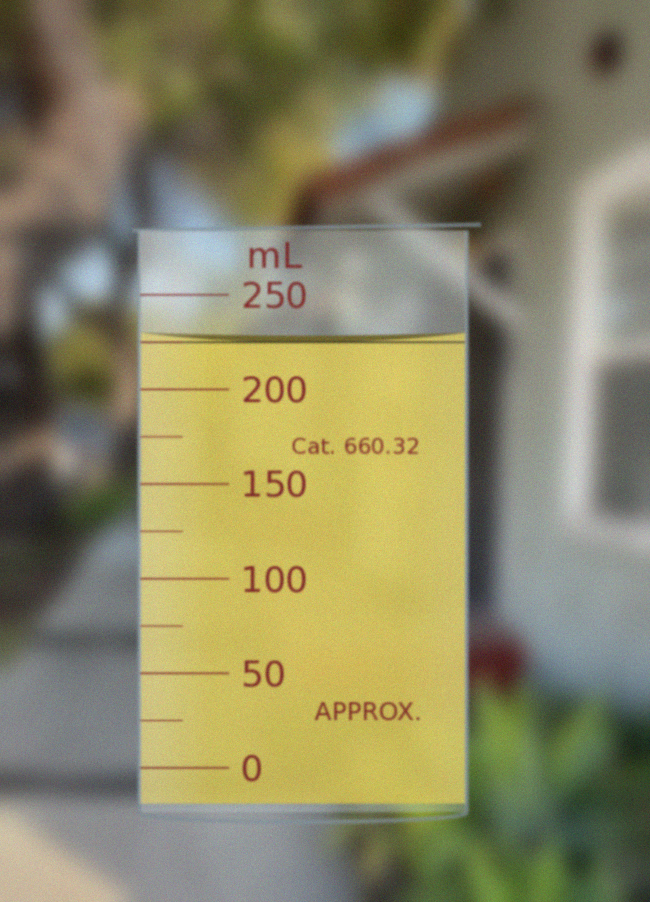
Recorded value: 225 mL
